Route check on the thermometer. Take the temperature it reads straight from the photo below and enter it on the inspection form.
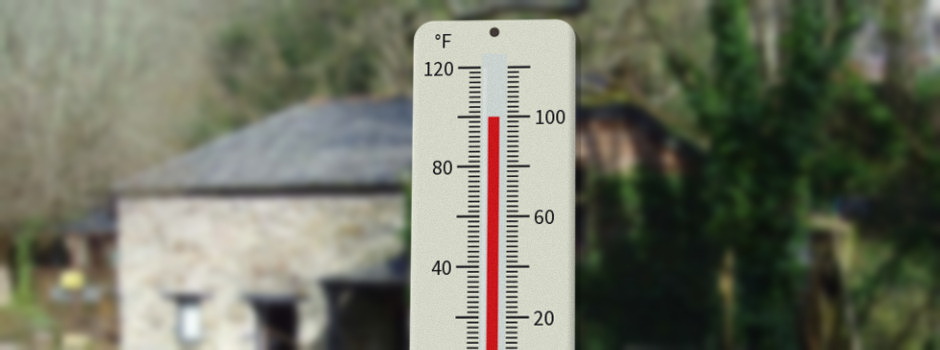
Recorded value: 100 °F
